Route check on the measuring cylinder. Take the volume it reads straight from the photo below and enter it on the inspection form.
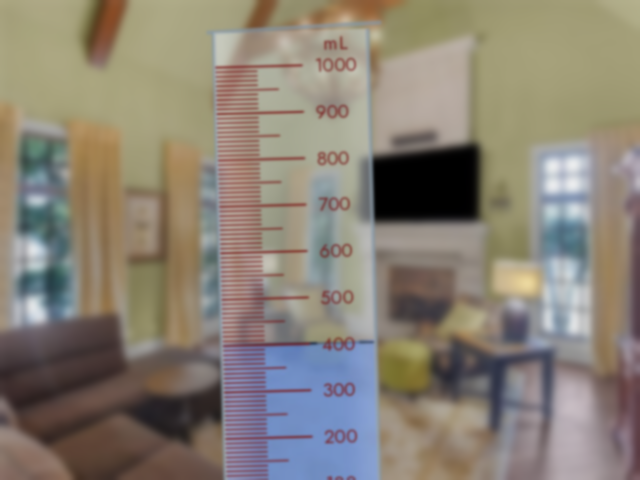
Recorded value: 400 mL
